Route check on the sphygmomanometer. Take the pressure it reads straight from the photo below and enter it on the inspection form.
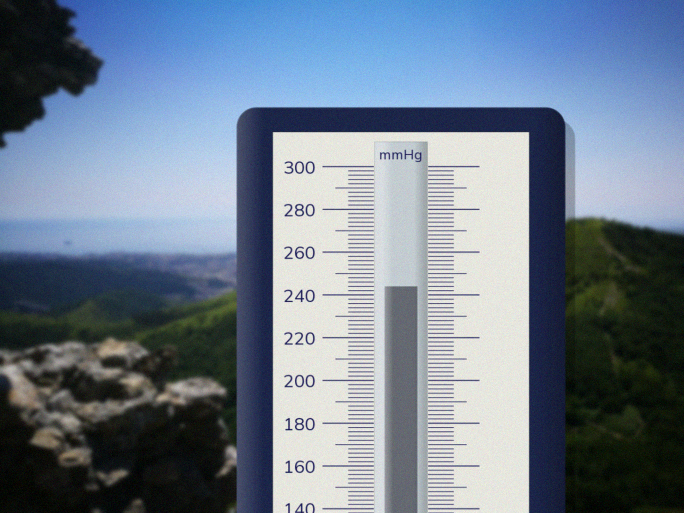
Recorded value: 244 mmHg
